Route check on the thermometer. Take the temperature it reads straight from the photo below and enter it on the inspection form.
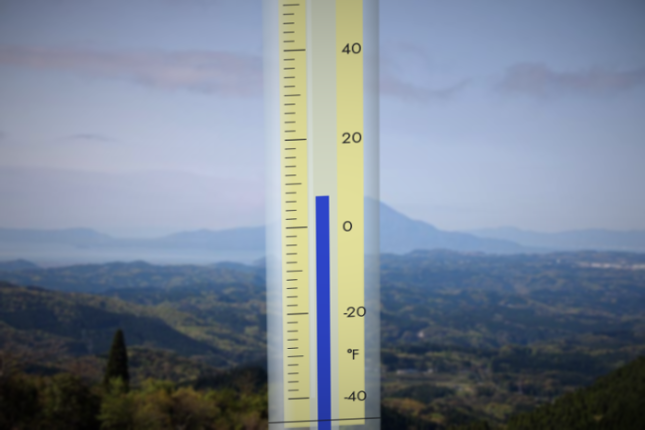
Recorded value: 7 °F
